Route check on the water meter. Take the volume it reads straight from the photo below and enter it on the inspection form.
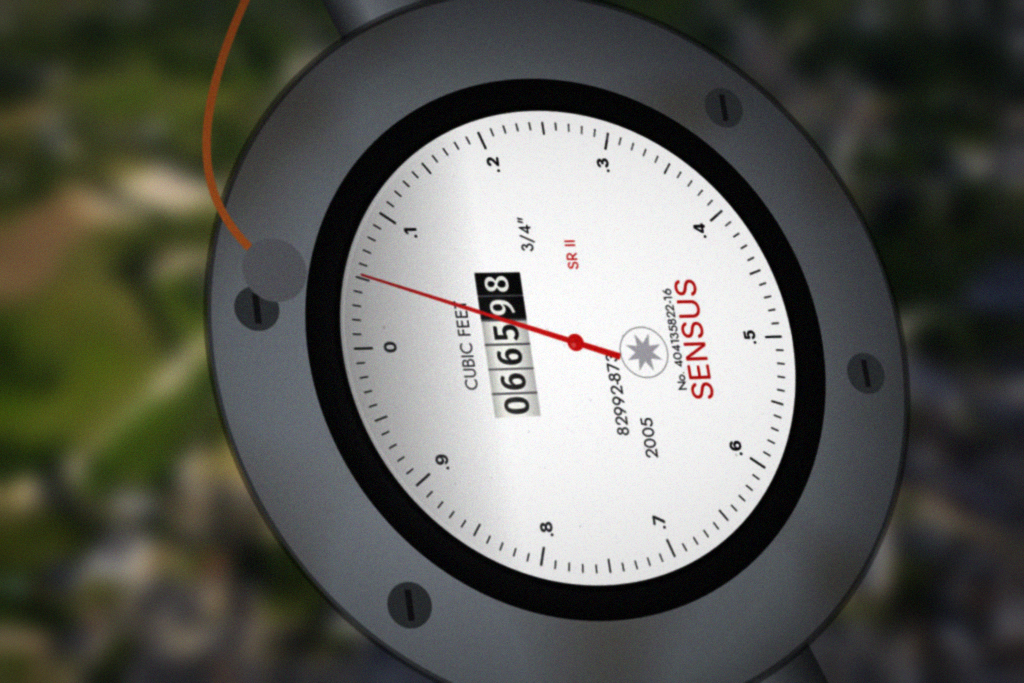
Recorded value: 66598.05 ft³
